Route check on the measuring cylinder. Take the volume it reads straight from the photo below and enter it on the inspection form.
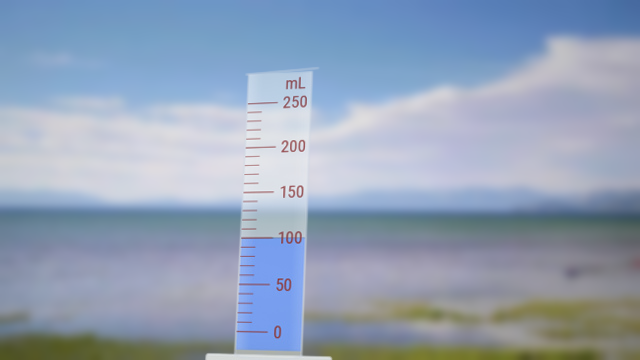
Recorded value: 100 mL
